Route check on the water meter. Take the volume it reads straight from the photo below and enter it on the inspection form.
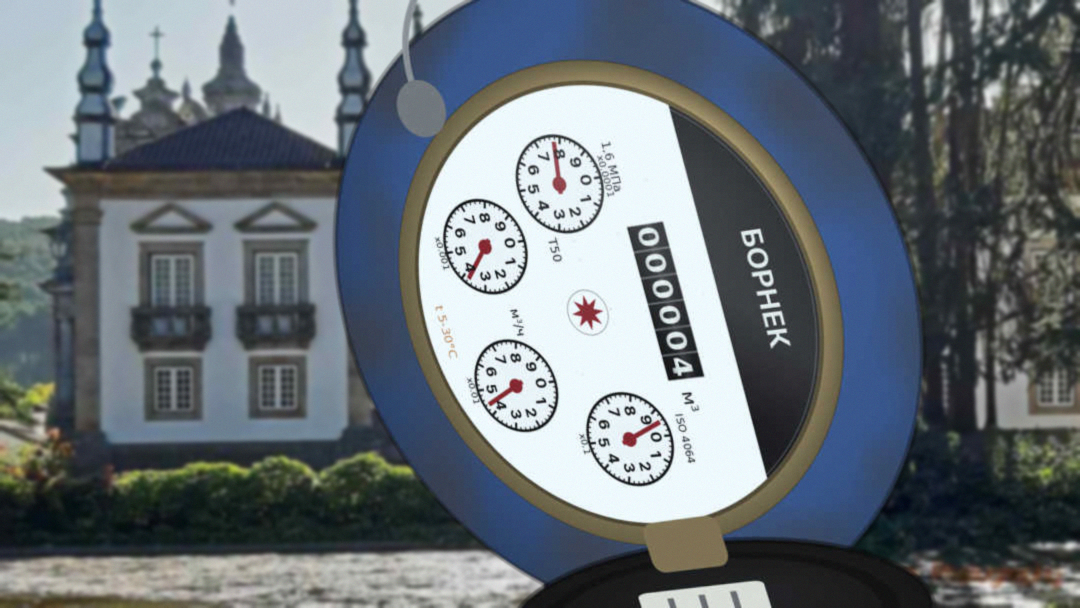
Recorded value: 3.9437 m³
